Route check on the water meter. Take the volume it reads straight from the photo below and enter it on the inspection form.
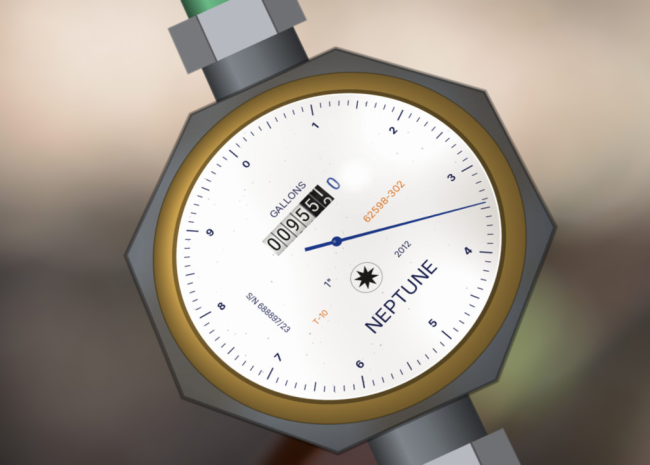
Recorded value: 95513.4 gal
